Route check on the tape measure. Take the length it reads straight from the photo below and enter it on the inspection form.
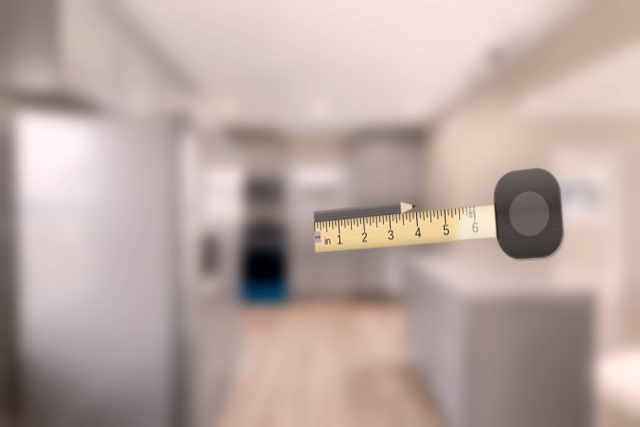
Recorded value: 4 in
